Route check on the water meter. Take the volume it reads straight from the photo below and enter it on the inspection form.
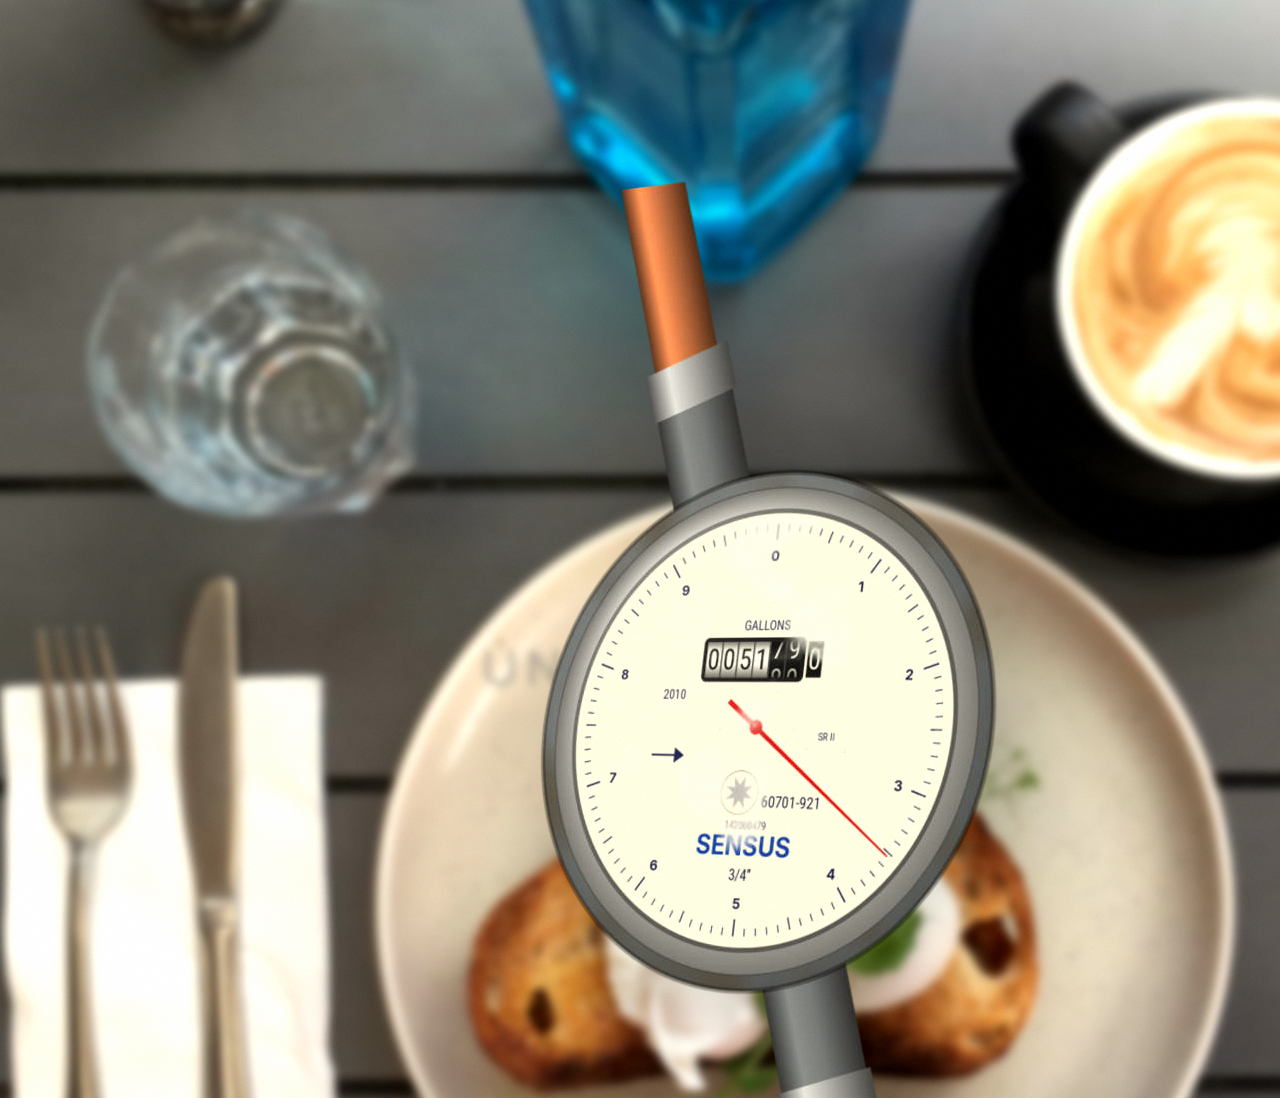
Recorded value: 51793.5 gal
